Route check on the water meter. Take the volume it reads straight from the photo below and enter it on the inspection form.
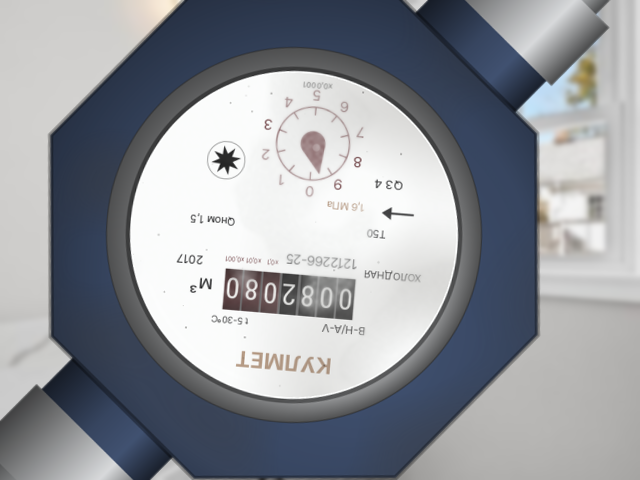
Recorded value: 82.0799 m³
